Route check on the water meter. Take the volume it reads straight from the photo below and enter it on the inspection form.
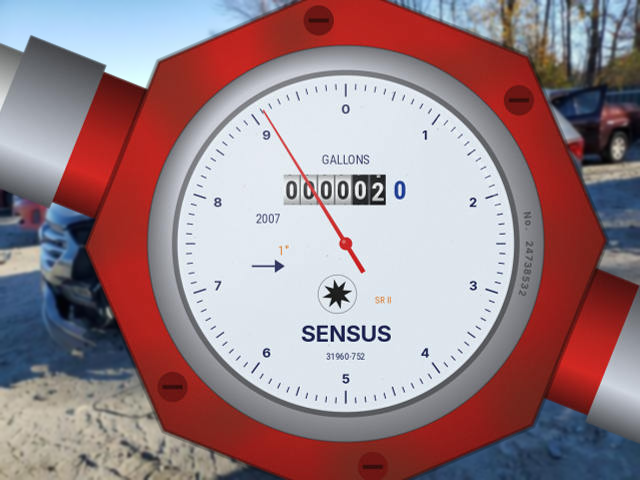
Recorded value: 19.1 gal
